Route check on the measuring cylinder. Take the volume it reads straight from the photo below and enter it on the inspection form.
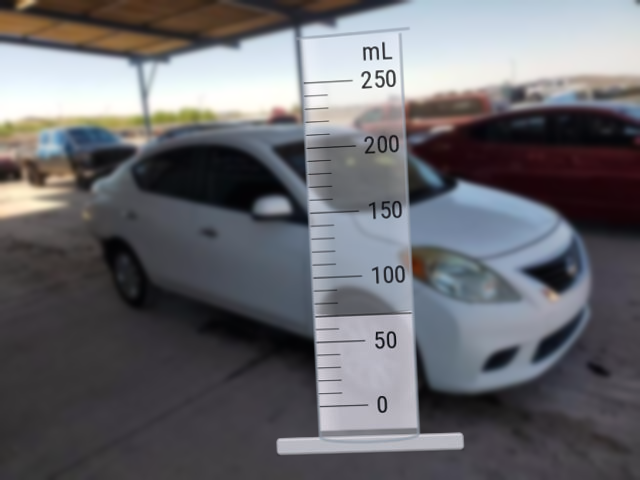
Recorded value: 70 mL
